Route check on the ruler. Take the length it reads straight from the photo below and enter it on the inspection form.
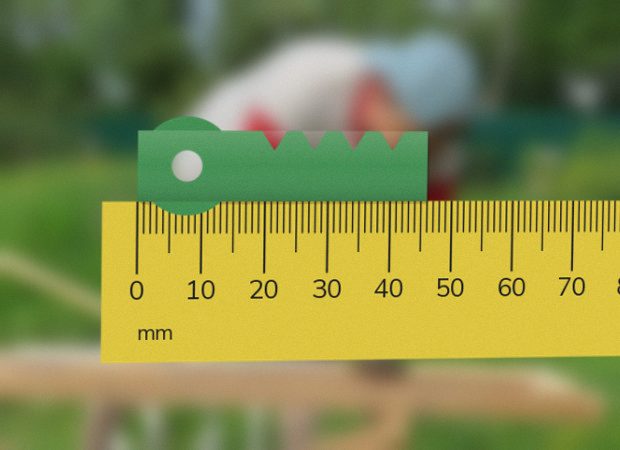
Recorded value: 46 mm
